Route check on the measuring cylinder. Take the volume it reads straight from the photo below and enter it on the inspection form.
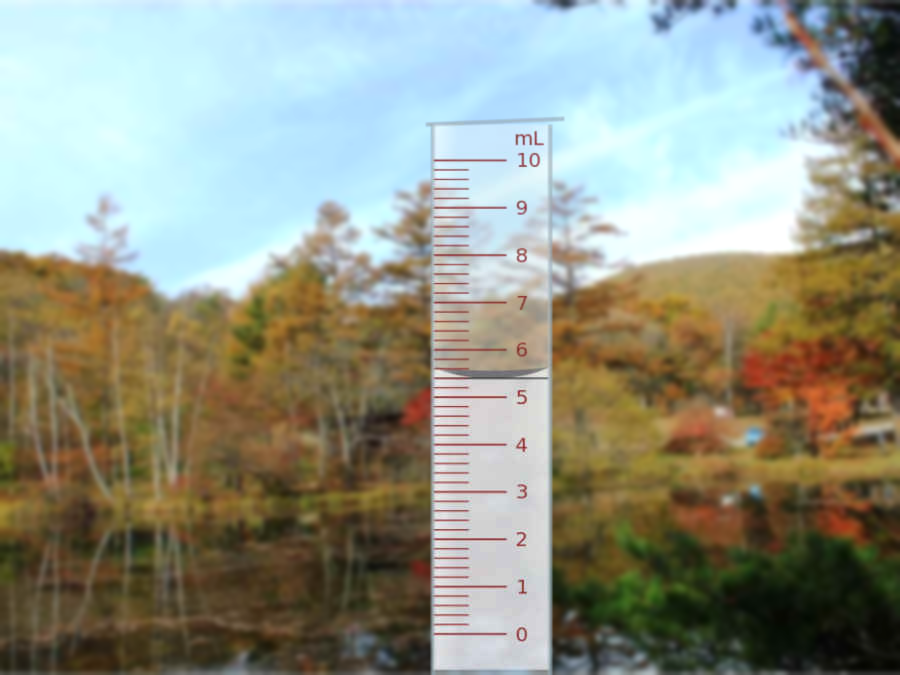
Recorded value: 5.4 mL
